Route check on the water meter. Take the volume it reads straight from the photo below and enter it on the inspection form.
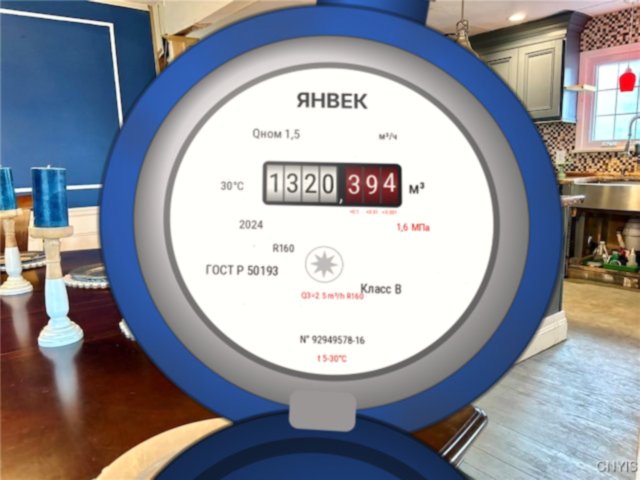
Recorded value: 1320.394 m³
